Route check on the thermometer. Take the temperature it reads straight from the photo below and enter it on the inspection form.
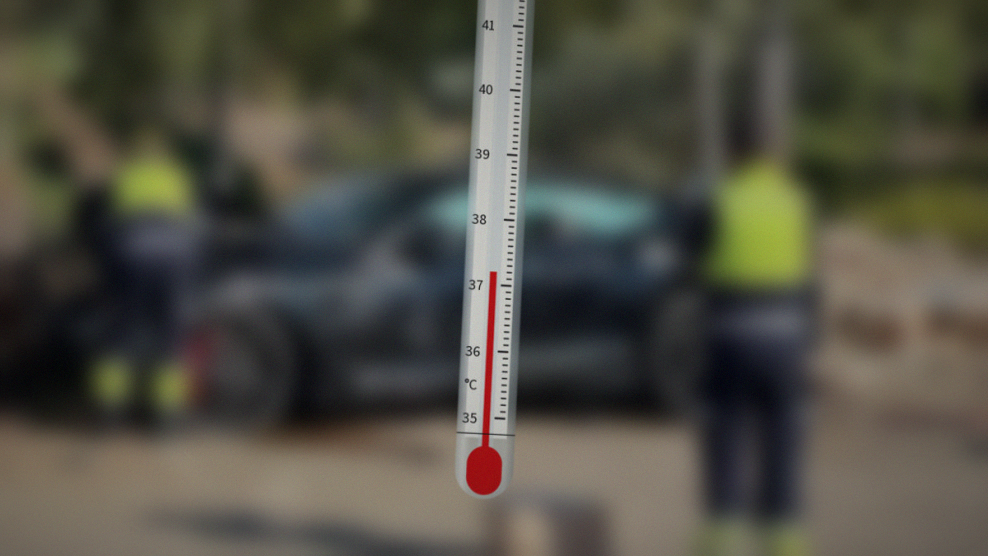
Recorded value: 37.2 °C
